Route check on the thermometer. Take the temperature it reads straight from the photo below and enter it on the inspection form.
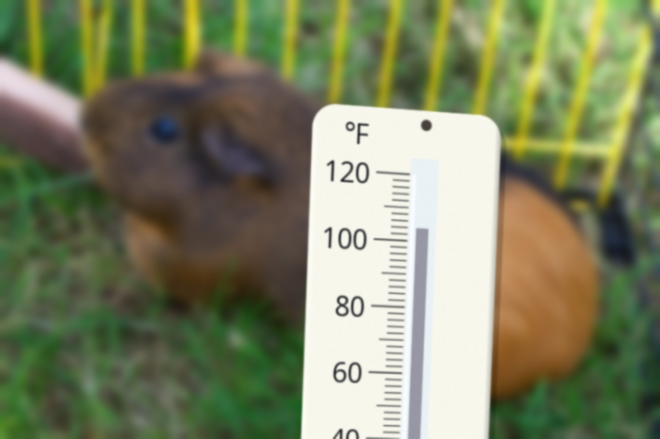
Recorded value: 104 °F
